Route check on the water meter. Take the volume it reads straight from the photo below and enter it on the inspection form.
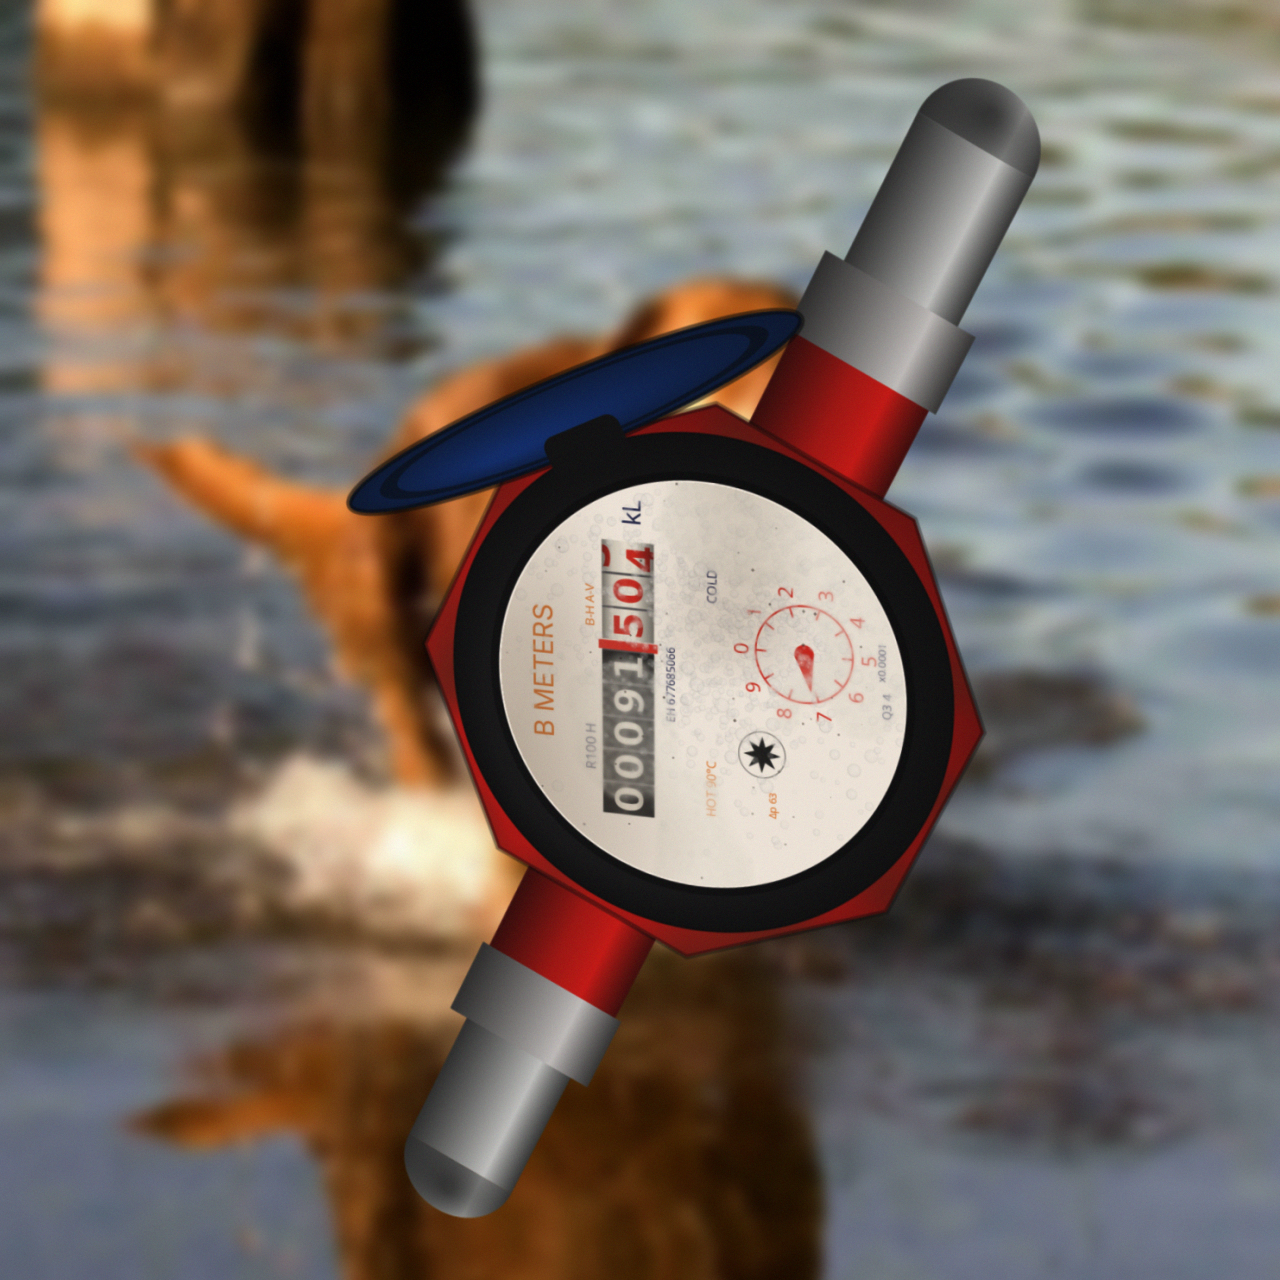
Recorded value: 91.5037 kL
